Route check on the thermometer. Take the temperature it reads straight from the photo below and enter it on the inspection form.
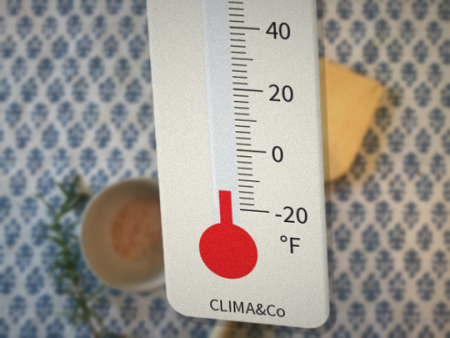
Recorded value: -14 °F
